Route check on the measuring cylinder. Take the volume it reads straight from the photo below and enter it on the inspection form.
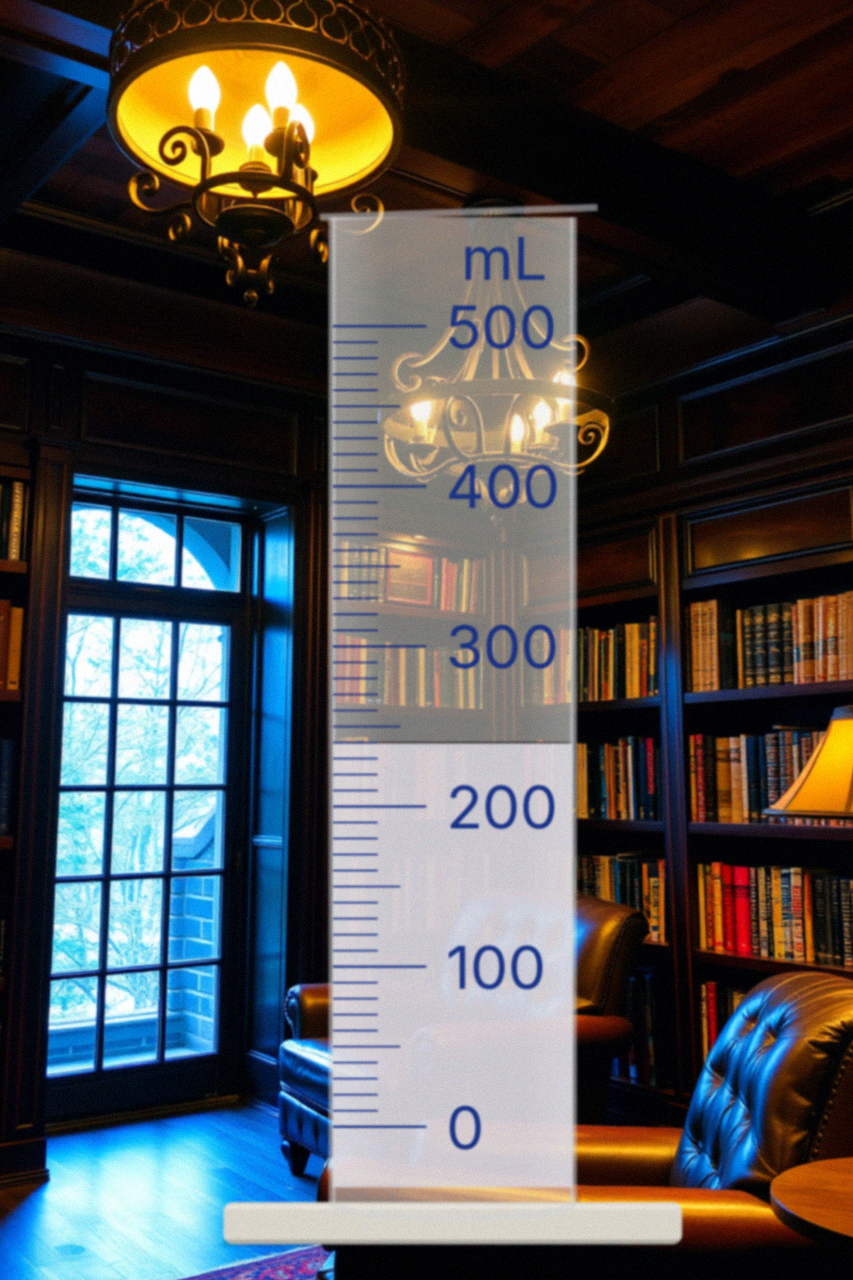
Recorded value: 240 mL
